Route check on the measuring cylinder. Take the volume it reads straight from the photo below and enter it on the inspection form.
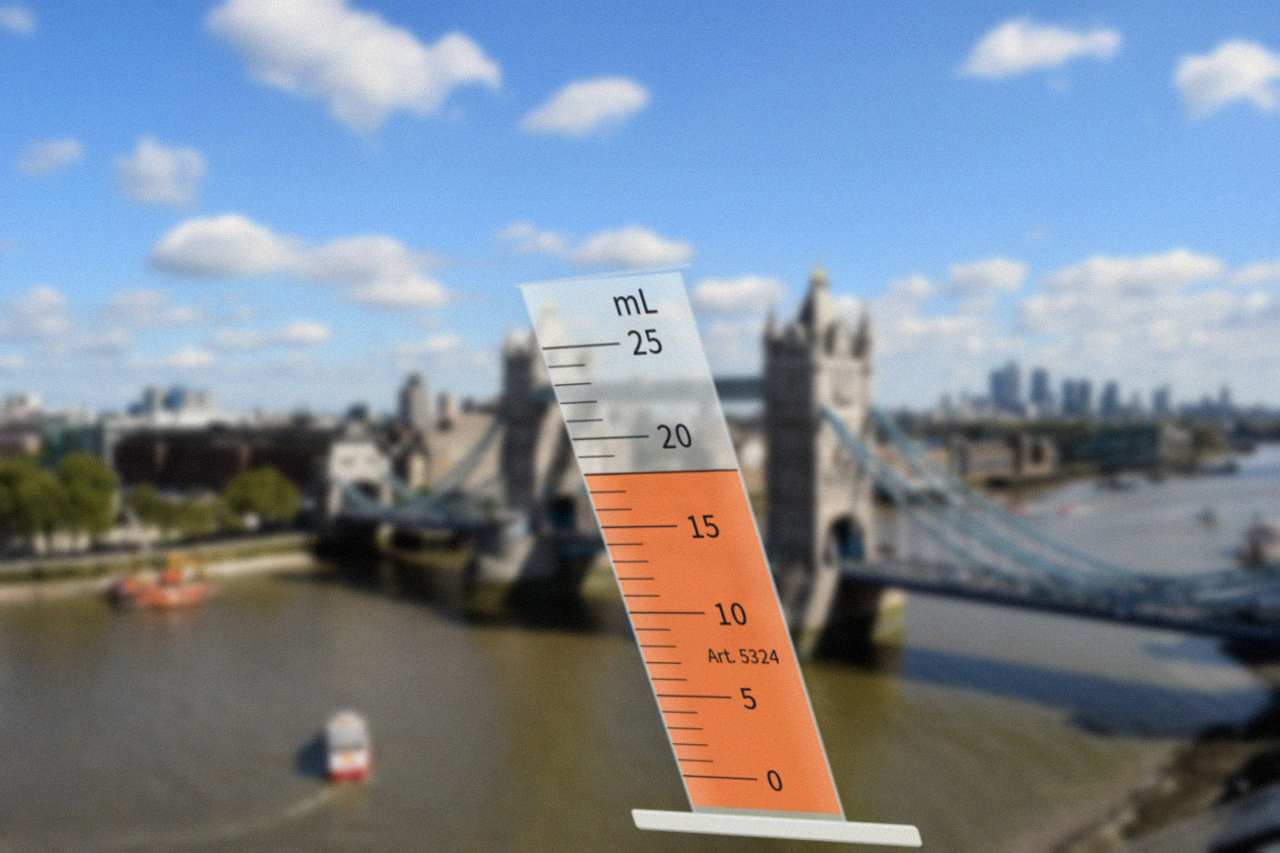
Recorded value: 18 mL
